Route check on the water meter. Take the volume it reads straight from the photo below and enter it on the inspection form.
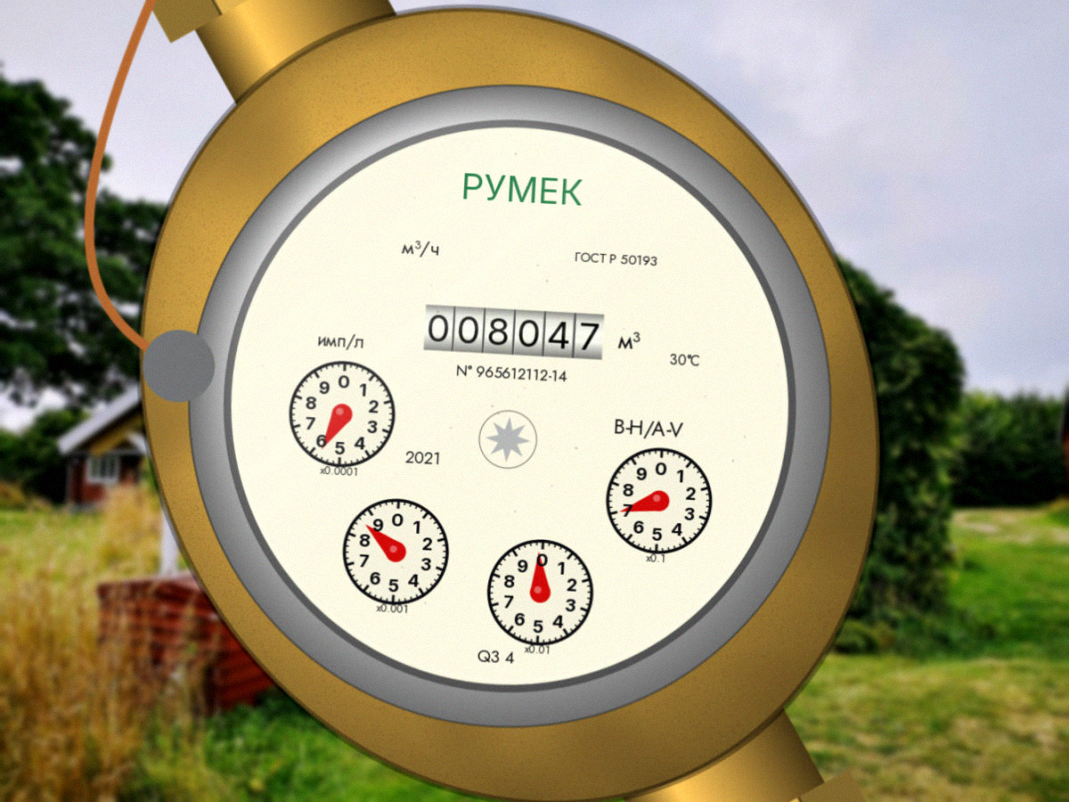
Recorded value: 8047.6985 m³
